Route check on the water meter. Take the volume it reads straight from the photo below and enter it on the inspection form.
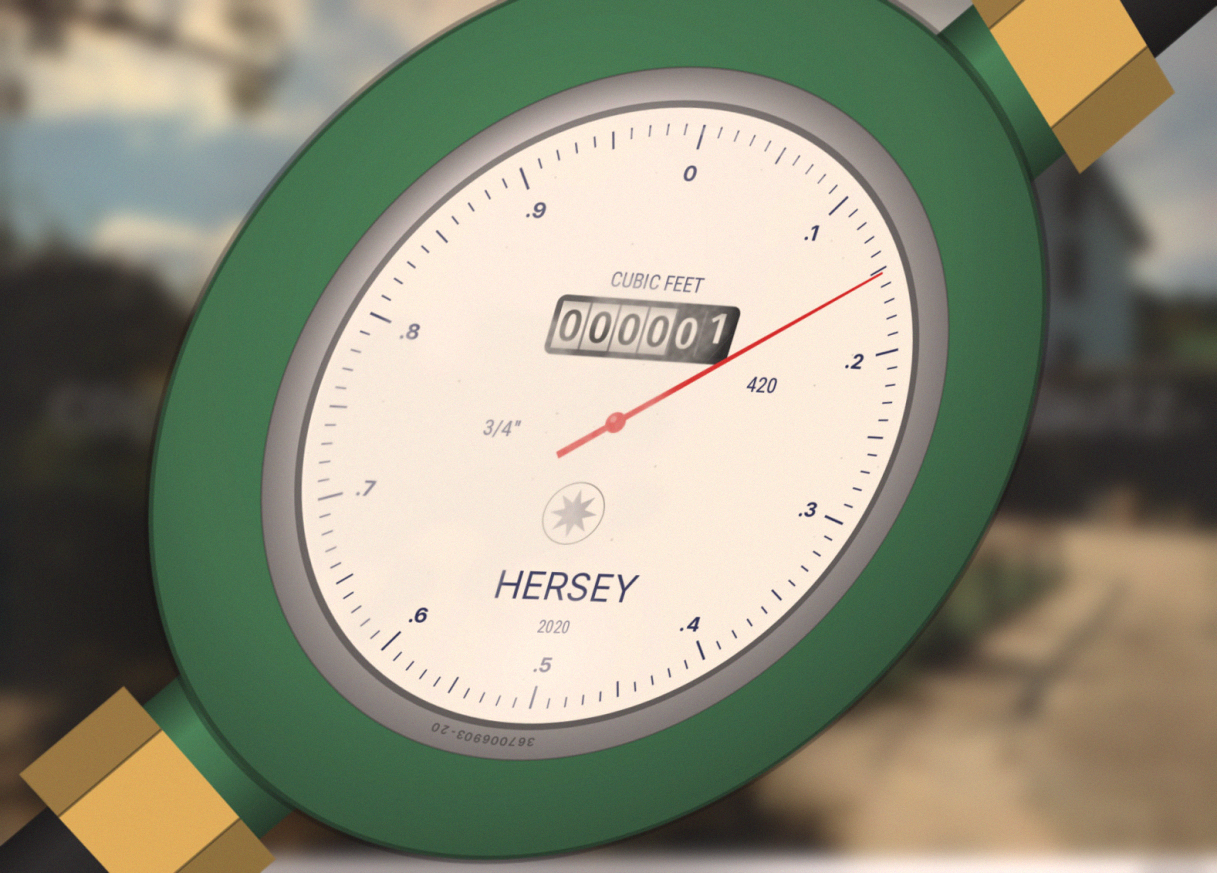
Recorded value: 1.15 ft³
